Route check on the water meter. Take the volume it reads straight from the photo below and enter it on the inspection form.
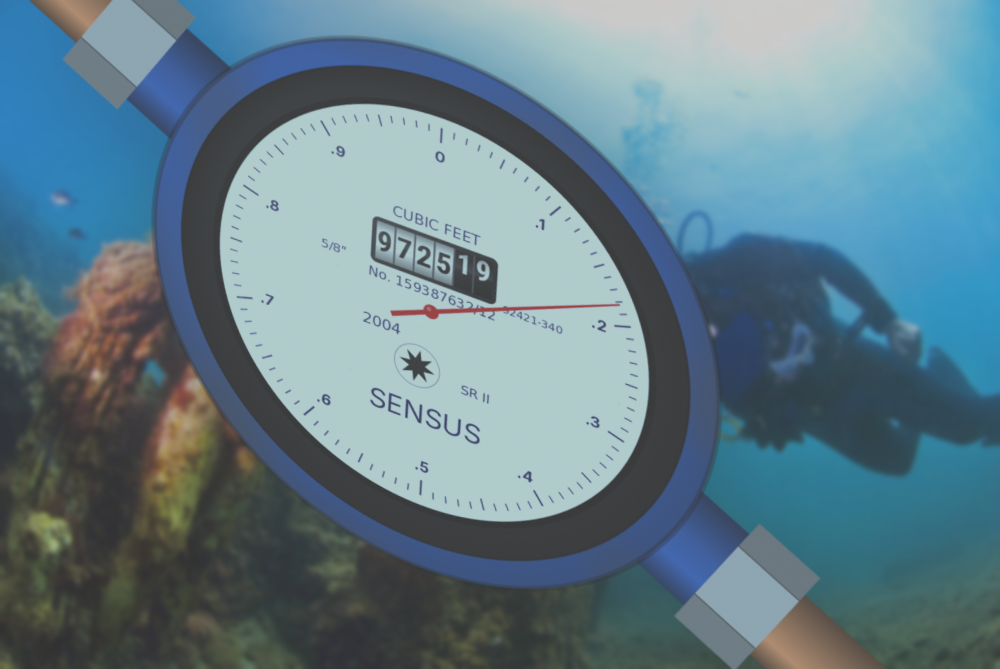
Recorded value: 972519.18 ft³
